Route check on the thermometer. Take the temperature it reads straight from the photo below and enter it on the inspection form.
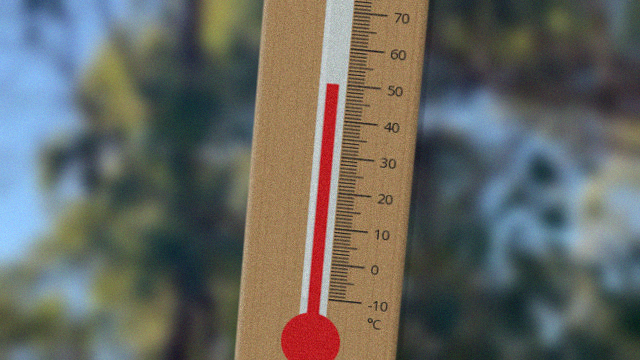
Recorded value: 50 °C
